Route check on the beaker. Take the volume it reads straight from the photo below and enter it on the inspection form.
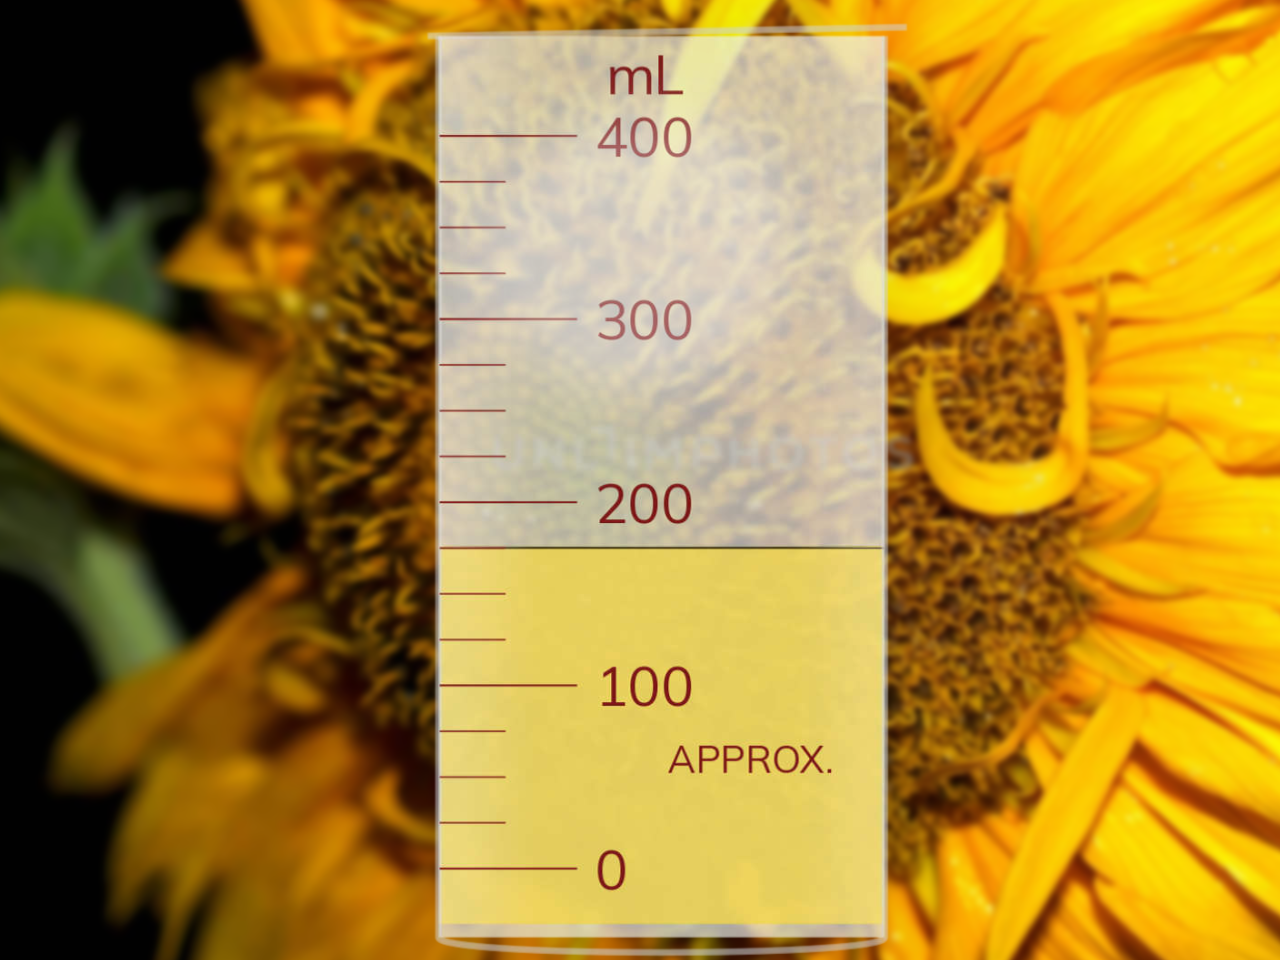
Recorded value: 175 mL
